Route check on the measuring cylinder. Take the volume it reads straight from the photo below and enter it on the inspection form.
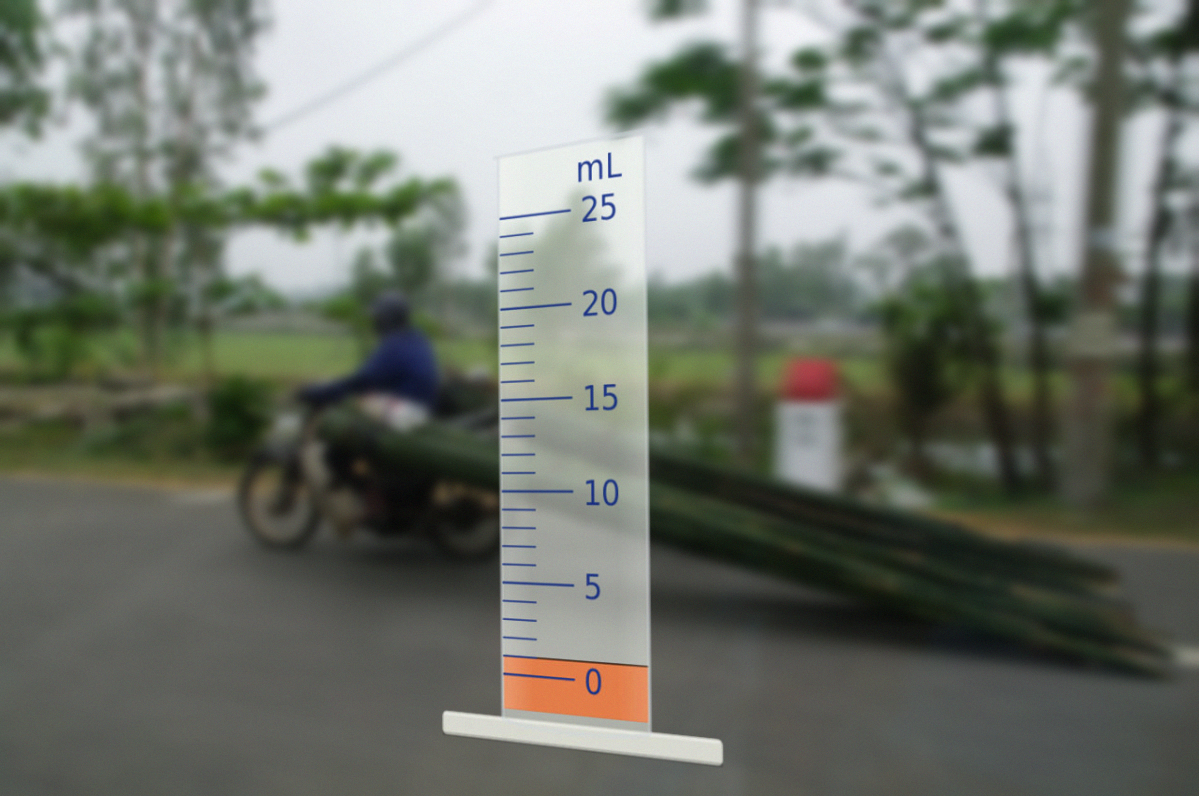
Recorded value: 1 mL
